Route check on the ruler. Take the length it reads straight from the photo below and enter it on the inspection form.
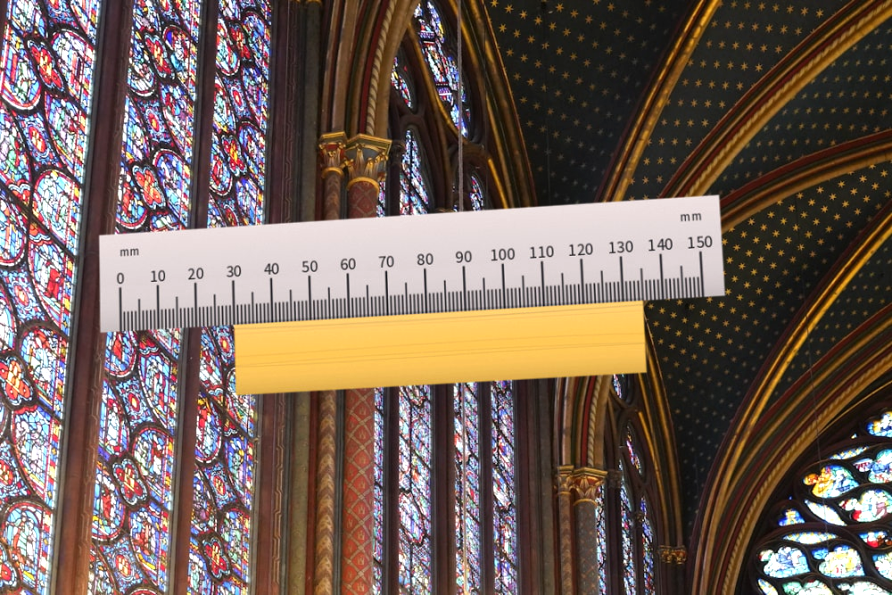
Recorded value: 105 mm
